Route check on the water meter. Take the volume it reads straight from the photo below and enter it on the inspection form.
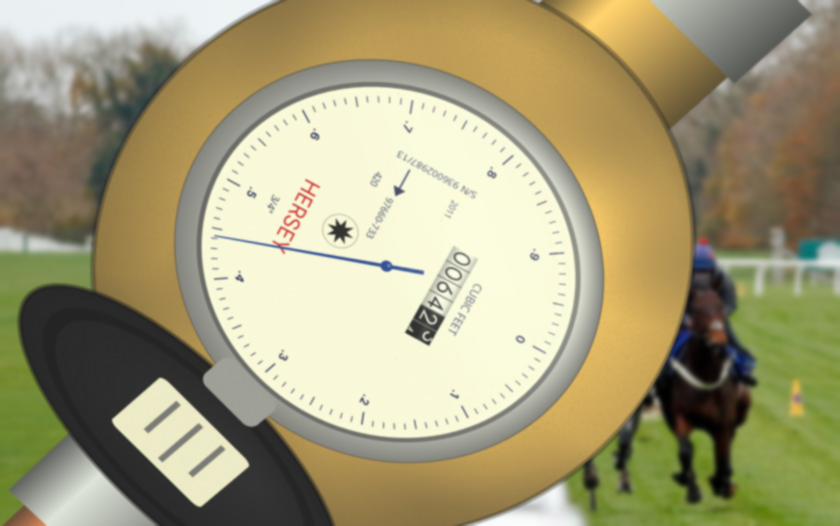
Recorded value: 6423.44 ft³
